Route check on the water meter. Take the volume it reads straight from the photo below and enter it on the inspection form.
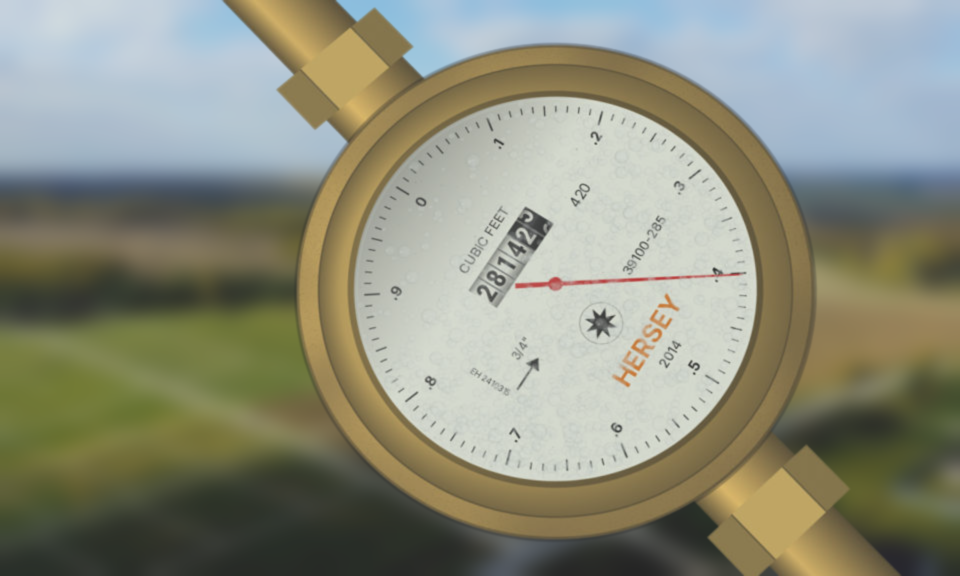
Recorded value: 281425.40 ft³
